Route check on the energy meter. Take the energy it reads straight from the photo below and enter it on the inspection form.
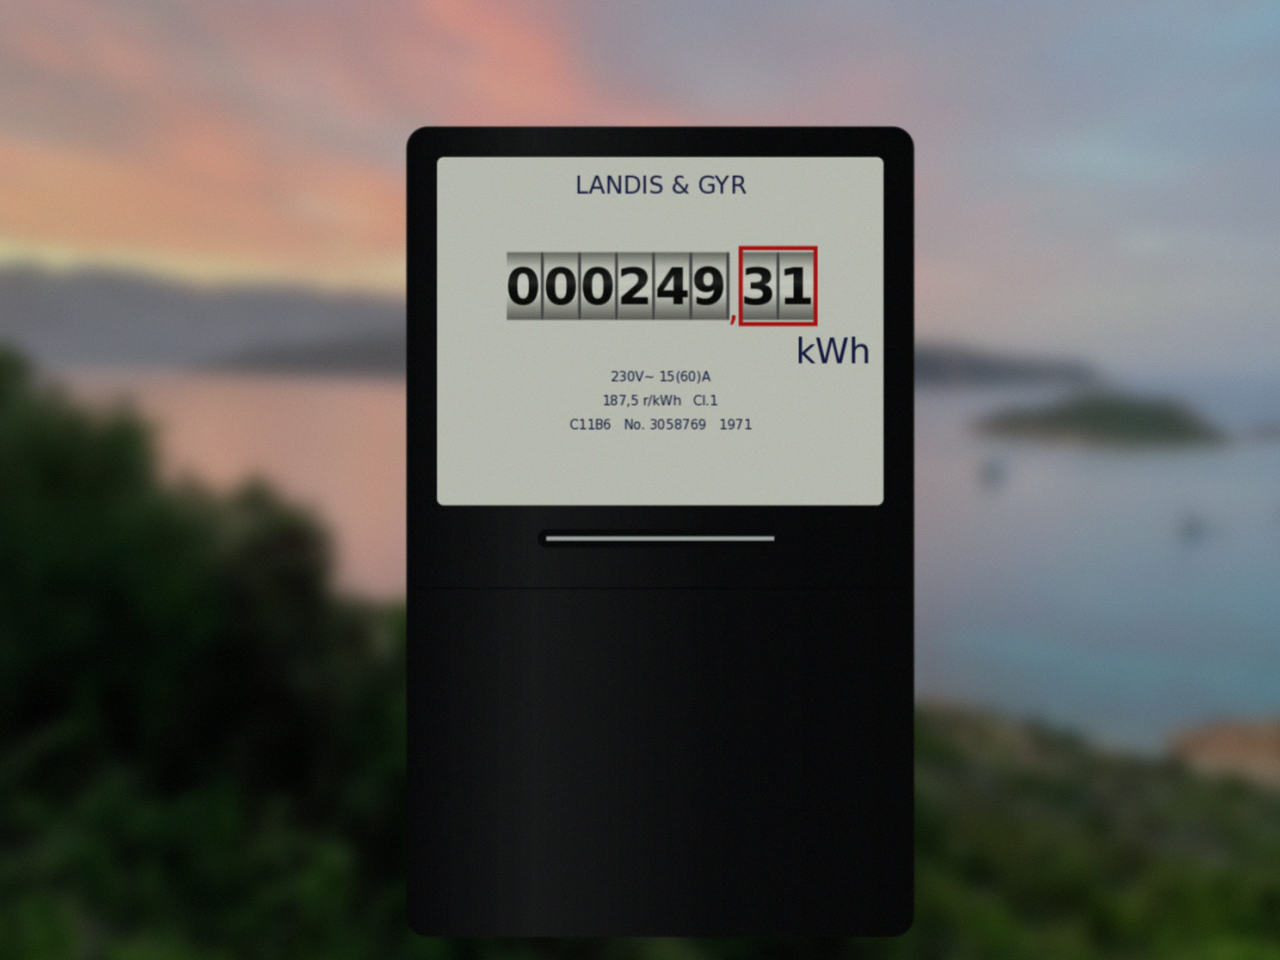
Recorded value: 249.31 kWh
